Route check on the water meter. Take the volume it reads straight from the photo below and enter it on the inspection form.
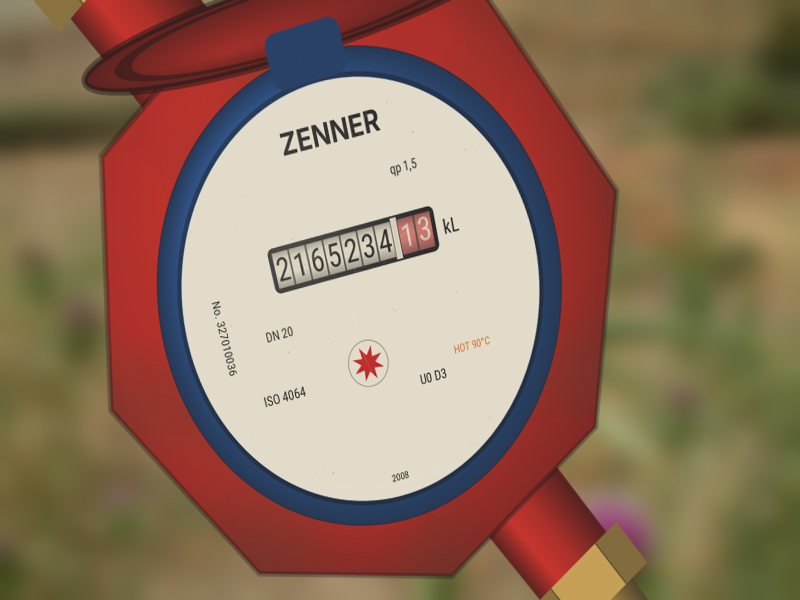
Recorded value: 2165234.13 kL
